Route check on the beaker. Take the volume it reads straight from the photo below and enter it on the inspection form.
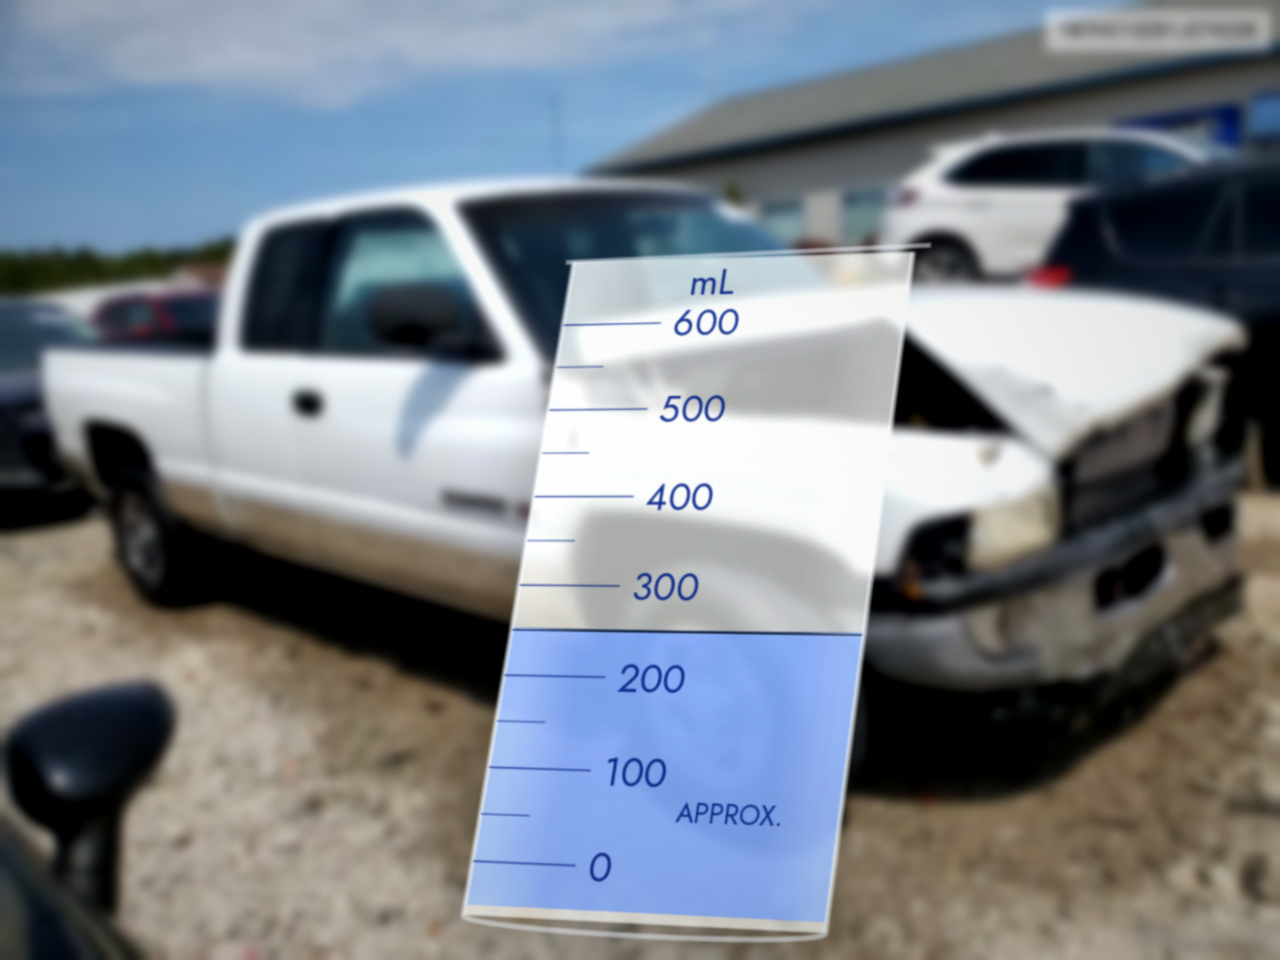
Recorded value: 250 mL
